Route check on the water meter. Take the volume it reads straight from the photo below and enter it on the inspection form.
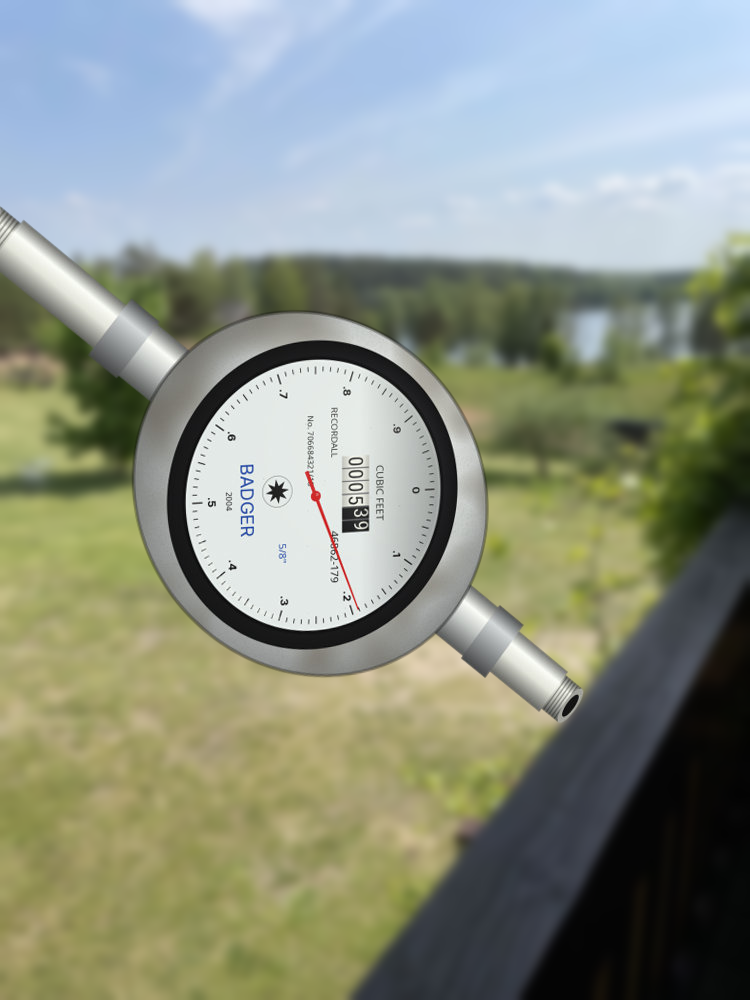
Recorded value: 539.19 ft³
